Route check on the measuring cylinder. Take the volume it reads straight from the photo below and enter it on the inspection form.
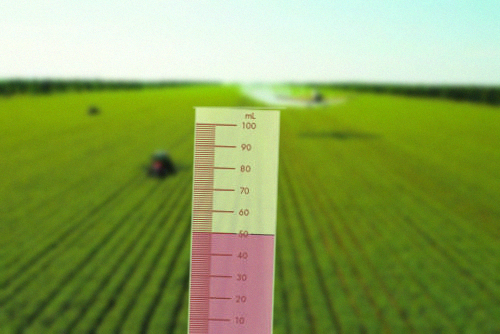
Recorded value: 50 mL
